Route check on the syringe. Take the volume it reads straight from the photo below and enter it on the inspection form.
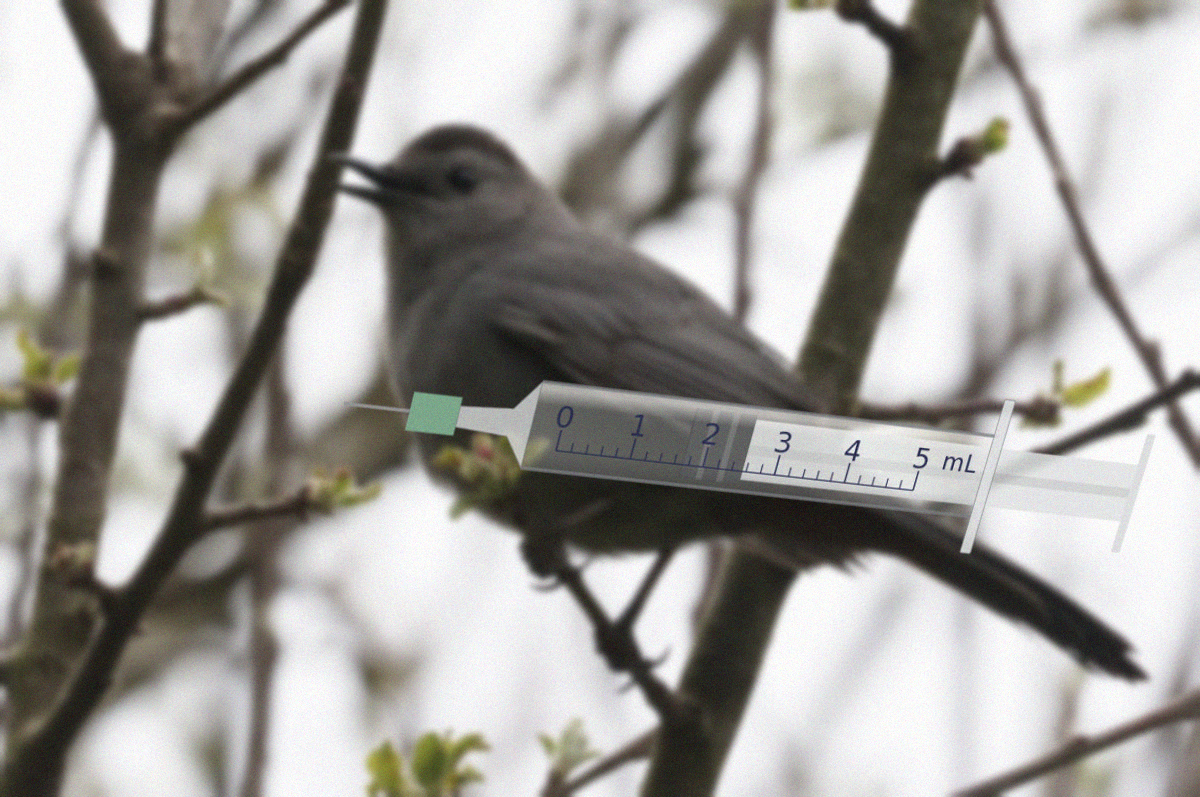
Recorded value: 1.7 mL
